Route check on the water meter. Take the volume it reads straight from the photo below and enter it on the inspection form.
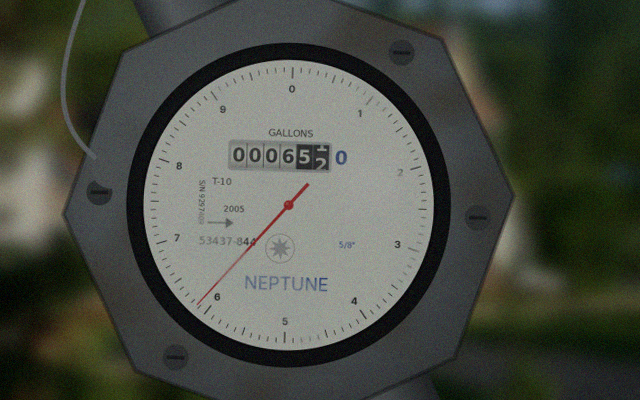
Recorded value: 6516.1 gal
